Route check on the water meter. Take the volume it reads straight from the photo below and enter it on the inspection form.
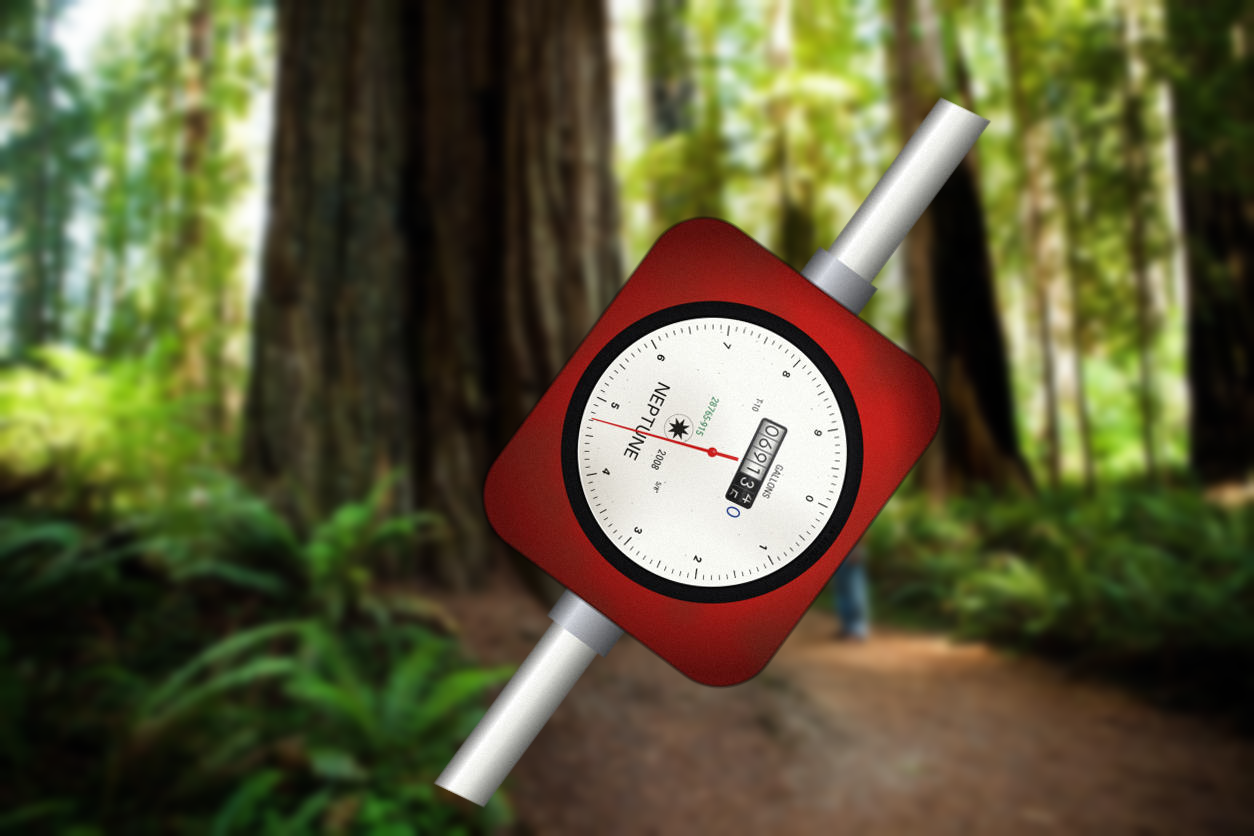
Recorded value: 691344.7 gal
